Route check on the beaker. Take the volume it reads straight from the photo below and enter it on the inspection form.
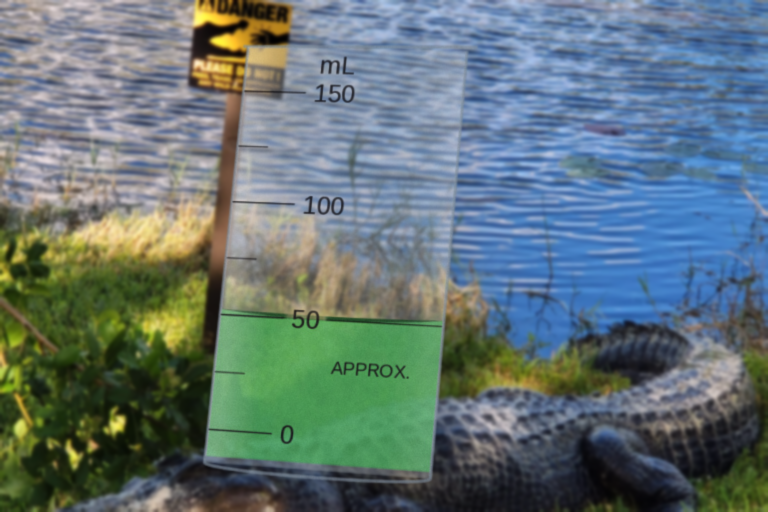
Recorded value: 50 mL
